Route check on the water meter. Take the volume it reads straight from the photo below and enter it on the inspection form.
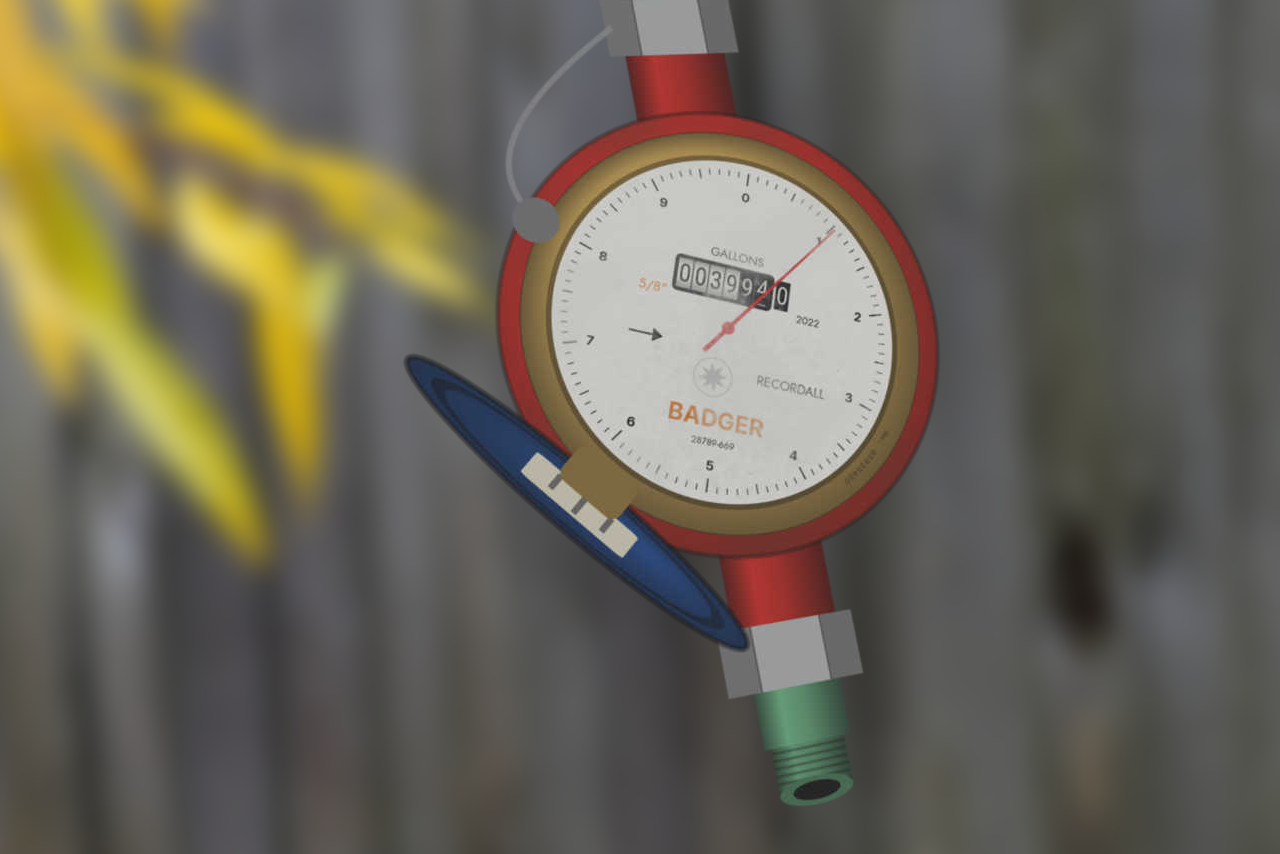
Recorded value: 39941.0 gal
